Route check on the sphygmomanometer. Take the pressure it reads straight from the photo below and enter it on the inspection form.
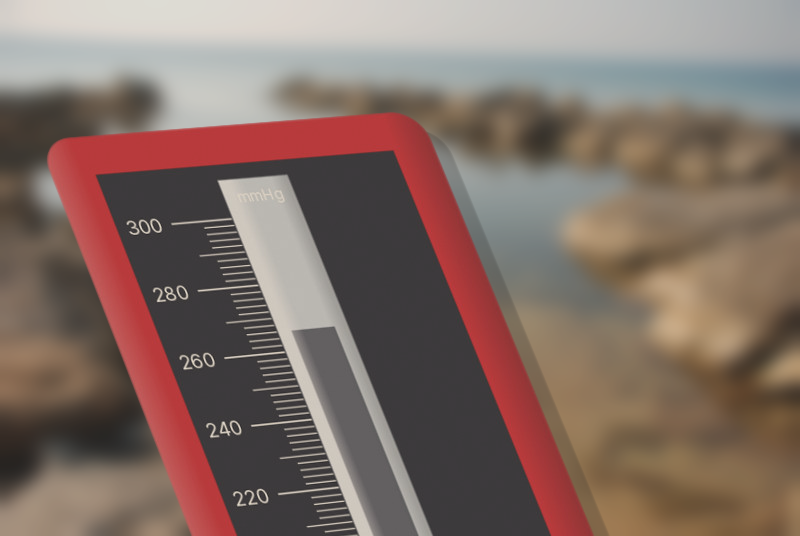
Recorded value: 266 mmHg
